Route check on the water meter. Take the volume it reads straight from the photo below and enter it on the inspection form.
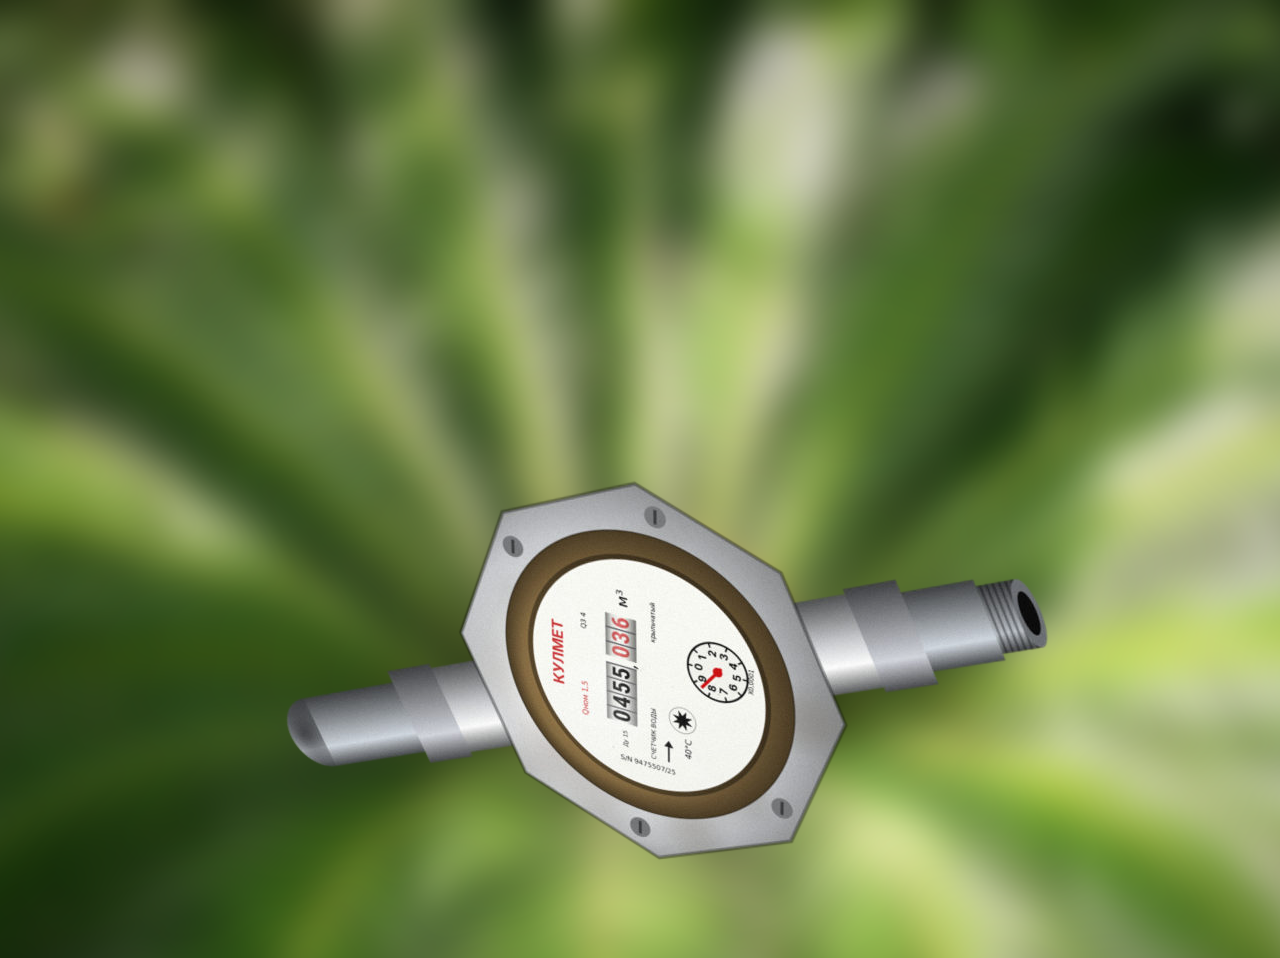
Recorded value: 455.0368 m³
